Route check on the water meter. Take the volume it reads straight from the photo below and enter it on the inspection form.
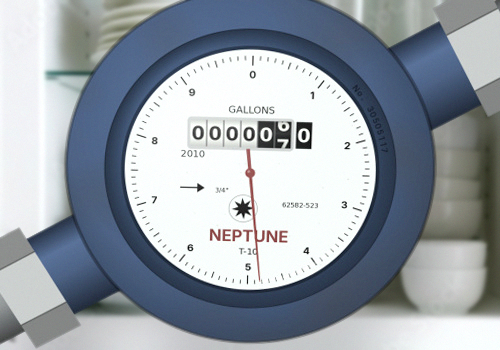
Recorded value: 64.8 gal
